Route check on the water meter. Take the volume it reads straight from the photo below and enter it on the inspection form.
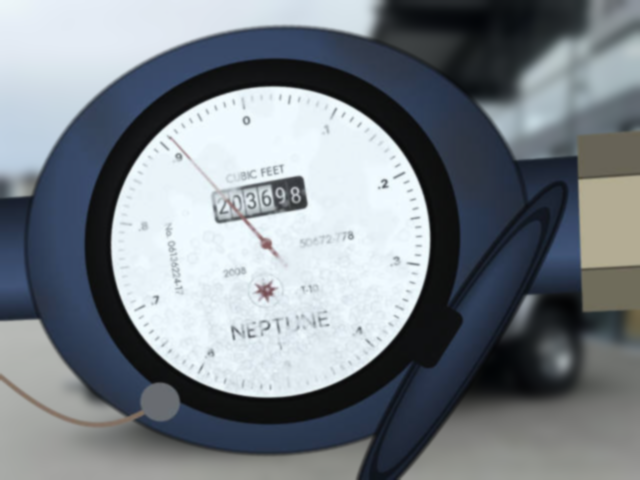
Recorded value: 203697.91 ft³
